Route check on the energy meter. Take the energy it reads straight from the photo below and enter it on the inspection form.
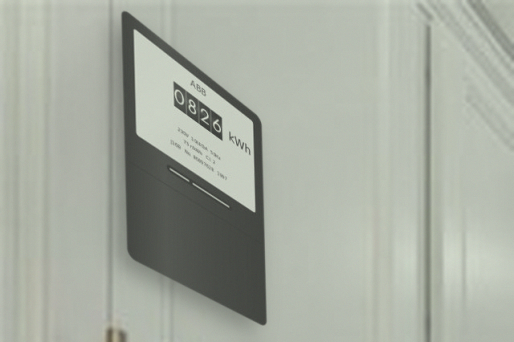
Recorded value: 826 kWh
